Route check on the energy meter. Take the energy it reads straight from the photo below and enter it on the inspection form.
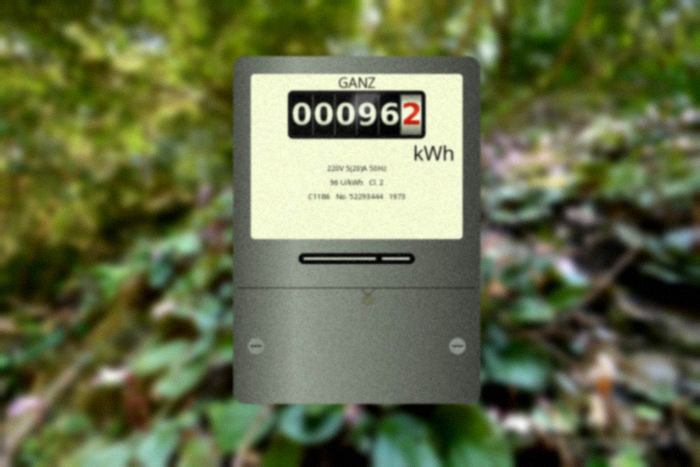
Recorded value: 96.2 kWh
